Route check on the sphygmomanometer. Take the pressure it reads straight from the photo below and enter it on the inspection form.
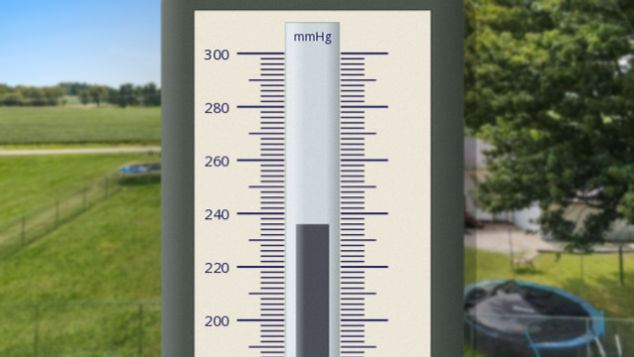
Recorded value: 236 mmHg
